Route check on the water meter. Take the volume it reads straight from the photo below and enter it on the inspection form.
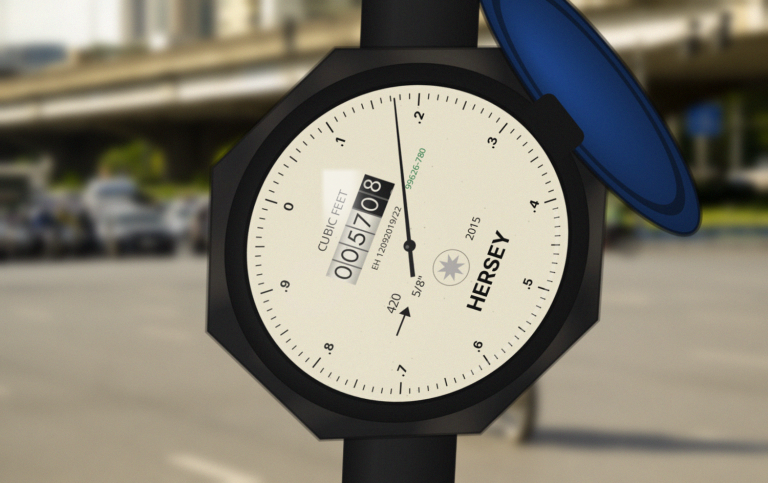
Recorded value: 5708.17 ft³
